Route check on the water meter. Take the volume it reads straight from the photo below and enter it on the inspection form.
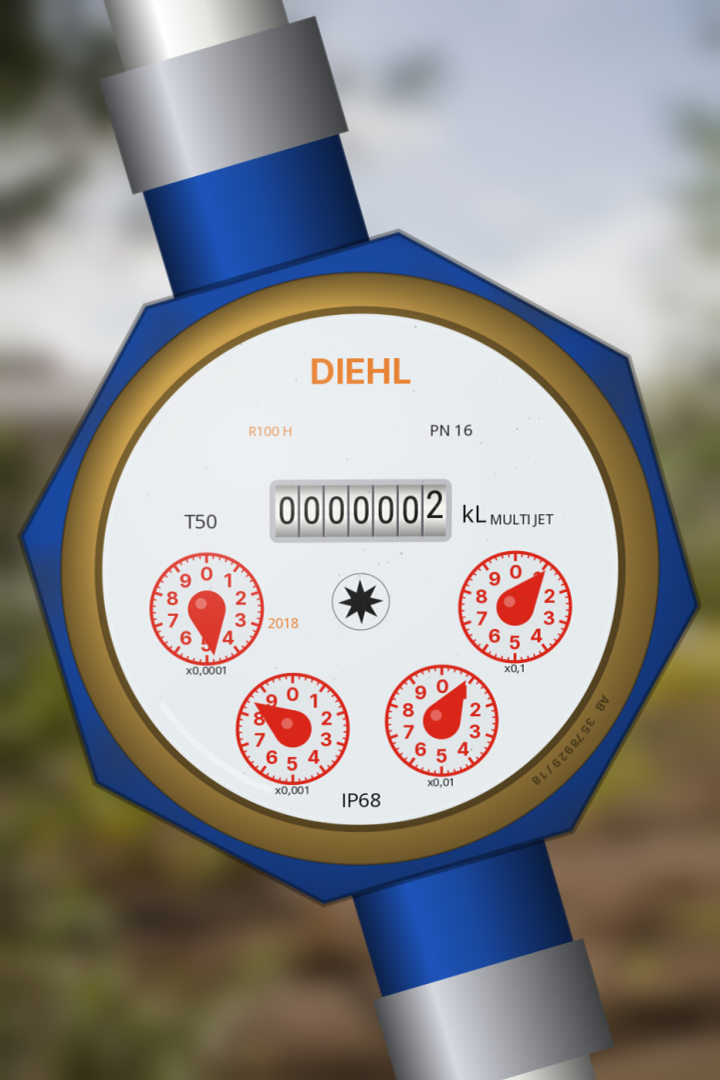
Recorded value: 2.1084 kL
